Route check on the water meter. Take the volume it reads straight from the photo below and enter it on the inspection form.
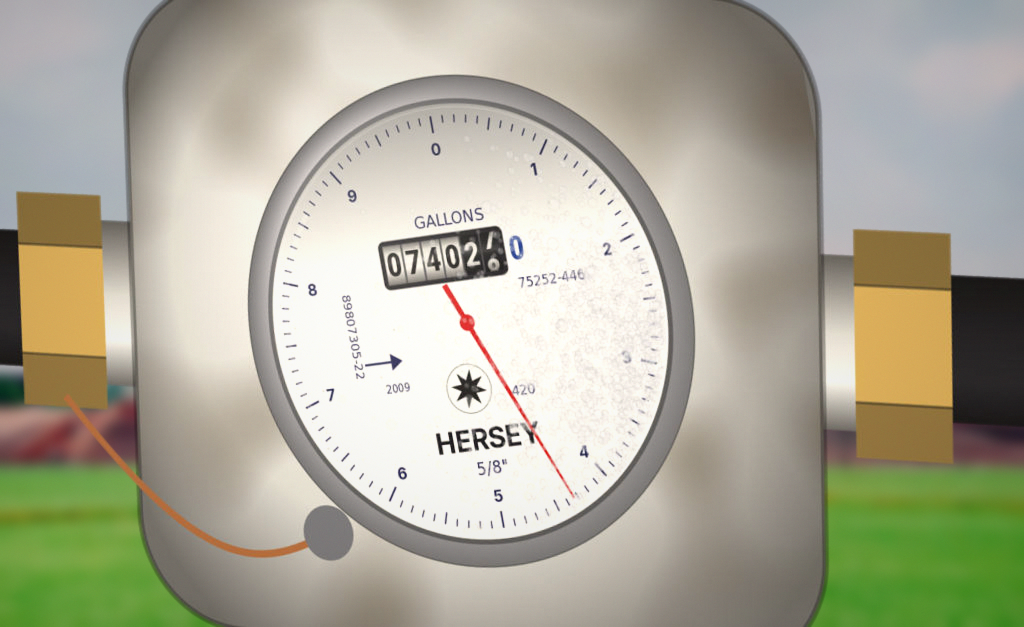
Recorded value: 740274.3 gal
